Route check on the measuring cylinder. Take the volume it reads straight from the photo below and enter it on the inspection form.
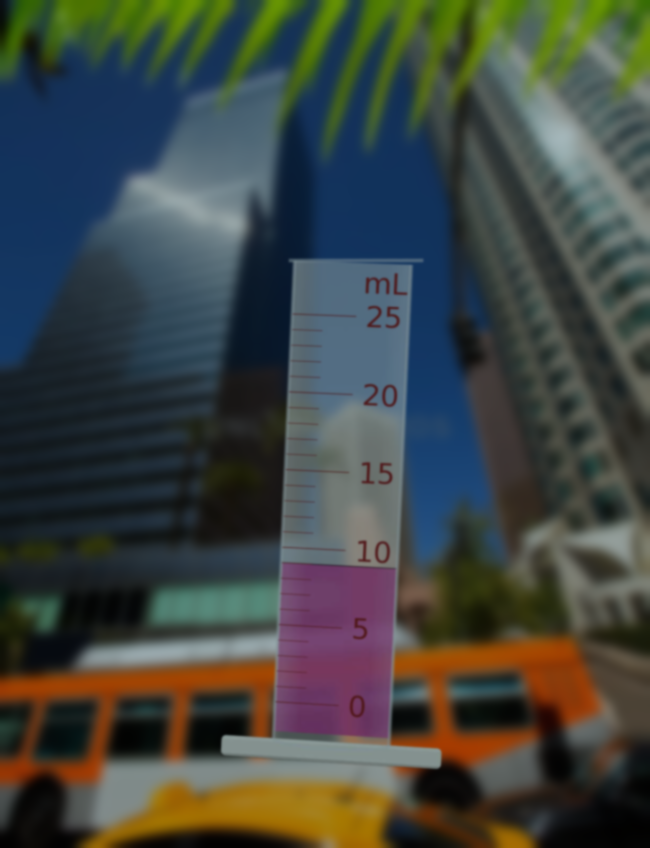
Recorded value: 9 mL
